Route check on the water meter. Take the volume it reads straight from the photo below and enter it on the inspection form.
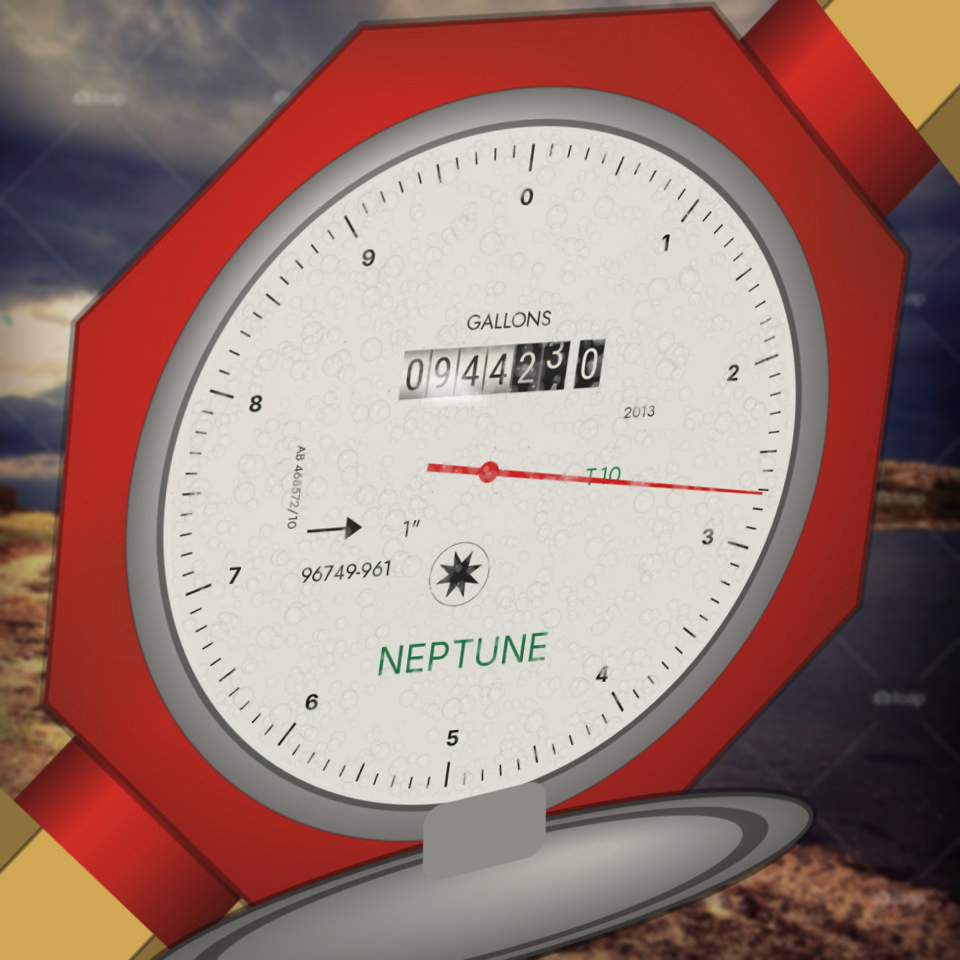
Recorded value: 944232.7 gal
